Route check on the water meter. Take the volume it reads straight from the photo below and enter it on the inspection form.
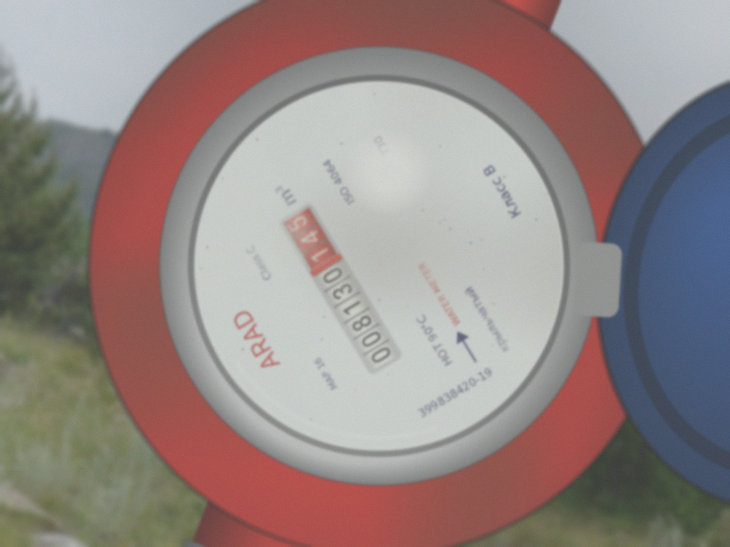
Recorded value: 8130.145 m³
